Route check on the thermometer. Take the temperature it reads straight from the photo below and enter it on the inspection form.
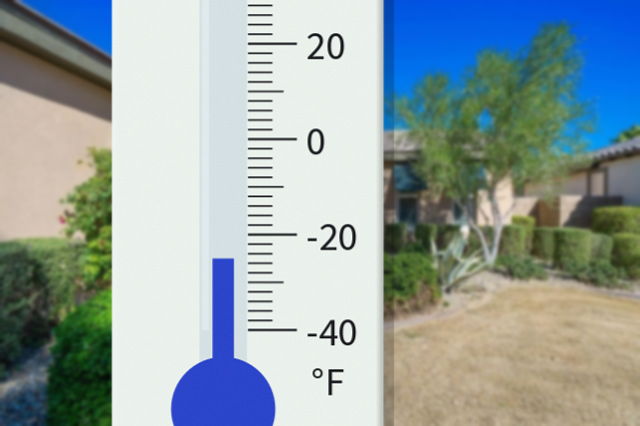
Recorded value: -25 °F
